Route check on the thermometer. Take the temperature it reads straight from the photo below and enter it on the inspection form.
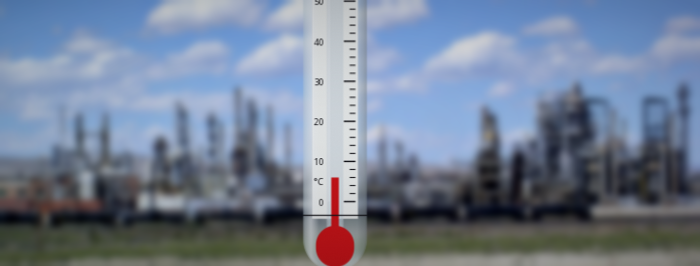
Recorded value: 6 °C
